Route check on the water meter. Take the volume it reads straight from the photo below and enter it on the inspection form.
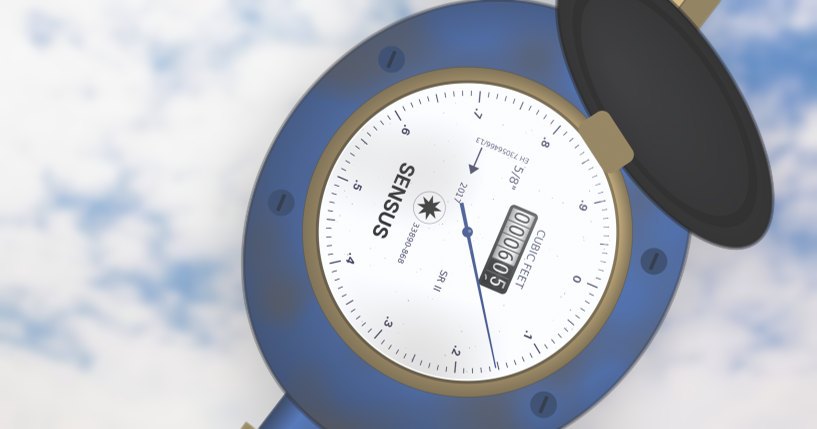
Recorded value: 605.15 ft³
